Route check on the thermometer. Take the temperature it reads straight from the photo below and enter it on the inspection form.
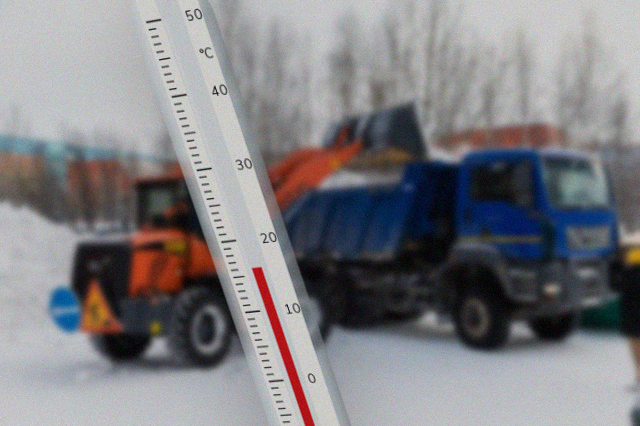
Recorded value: 16 °C
